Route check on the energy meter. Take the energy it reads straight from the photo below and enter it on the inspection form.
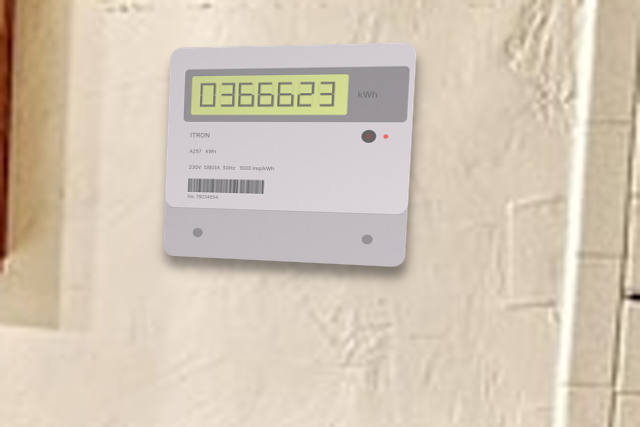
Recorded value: 366623 kWh
